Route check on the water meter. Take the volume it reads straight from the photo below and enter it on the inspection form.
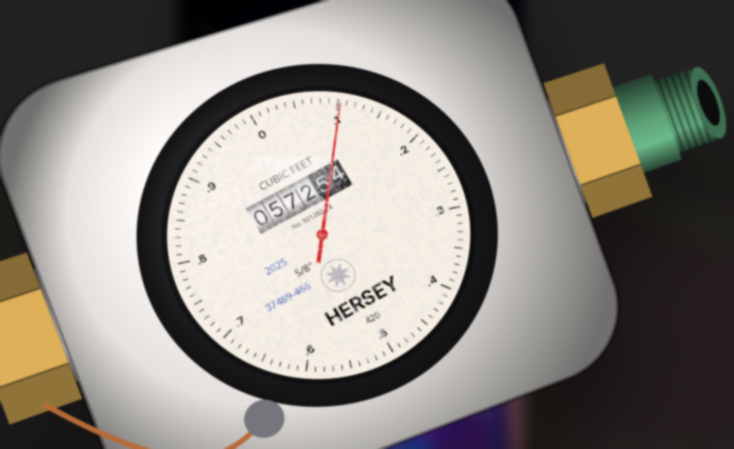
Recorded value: 57254.10 ft³
